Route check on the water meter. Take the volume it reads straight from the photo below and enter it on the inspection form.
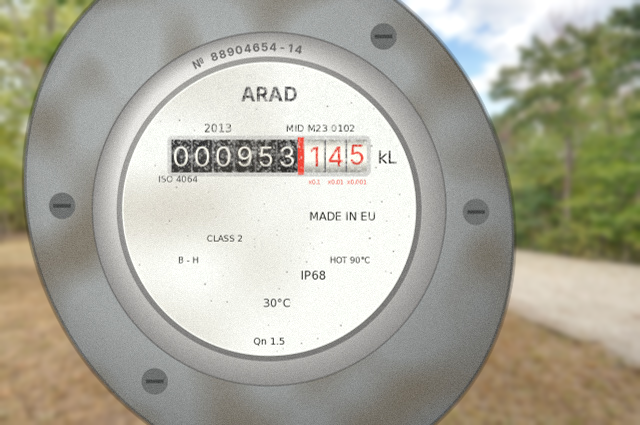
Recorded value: 953.145 kL
